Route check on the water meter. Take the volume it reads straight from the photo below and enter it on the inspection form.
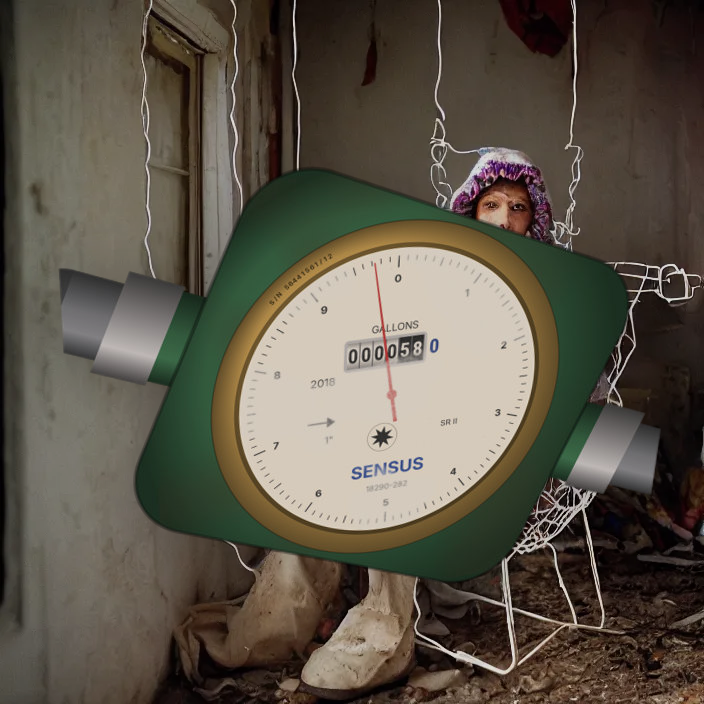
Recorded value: 579.7 gal
